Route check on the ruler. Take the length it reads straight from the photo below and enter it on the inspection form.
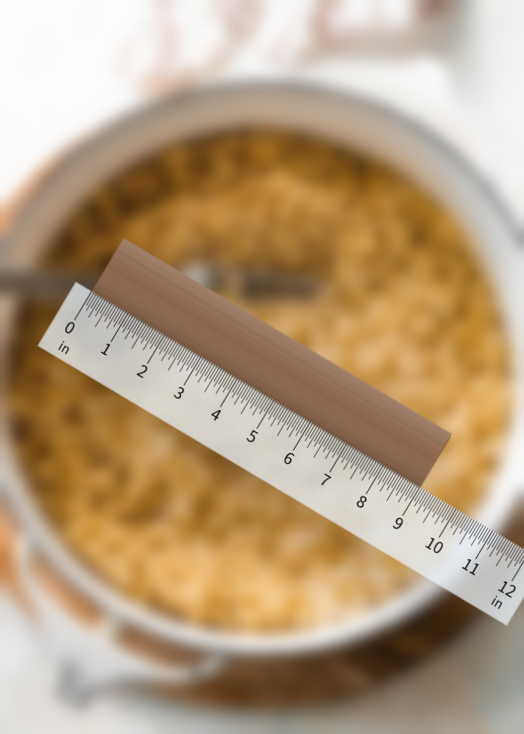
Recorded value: 9 in
